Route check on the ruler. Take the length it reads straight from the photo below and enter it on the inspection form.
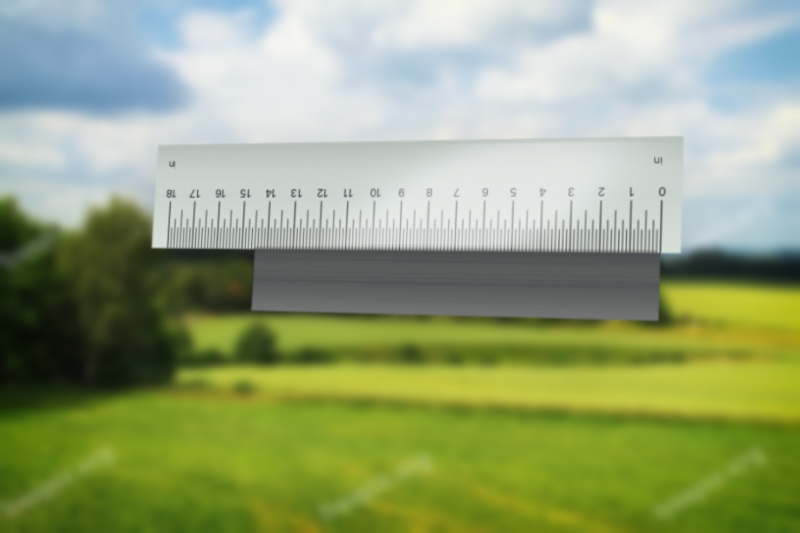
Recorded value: 14.5 in
